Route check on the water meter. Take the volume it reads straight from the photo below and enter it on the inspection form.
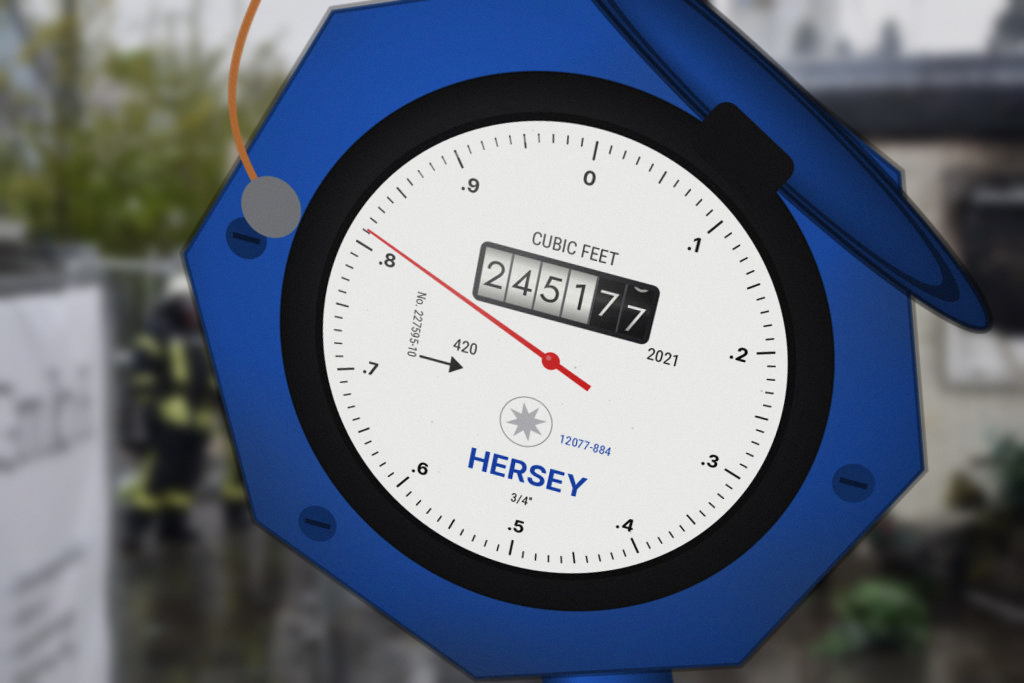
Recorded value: 245176.81 ft³
